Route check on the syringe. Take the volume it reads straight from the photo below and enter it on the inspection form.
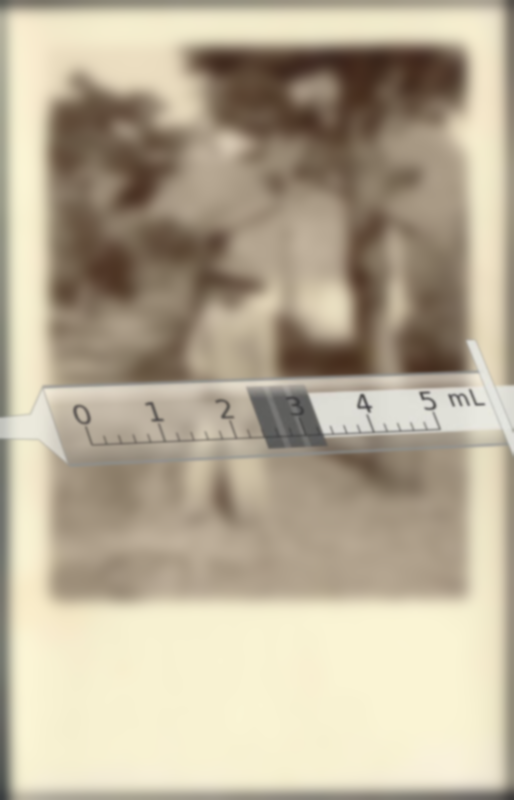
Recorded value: 2.4 mL
